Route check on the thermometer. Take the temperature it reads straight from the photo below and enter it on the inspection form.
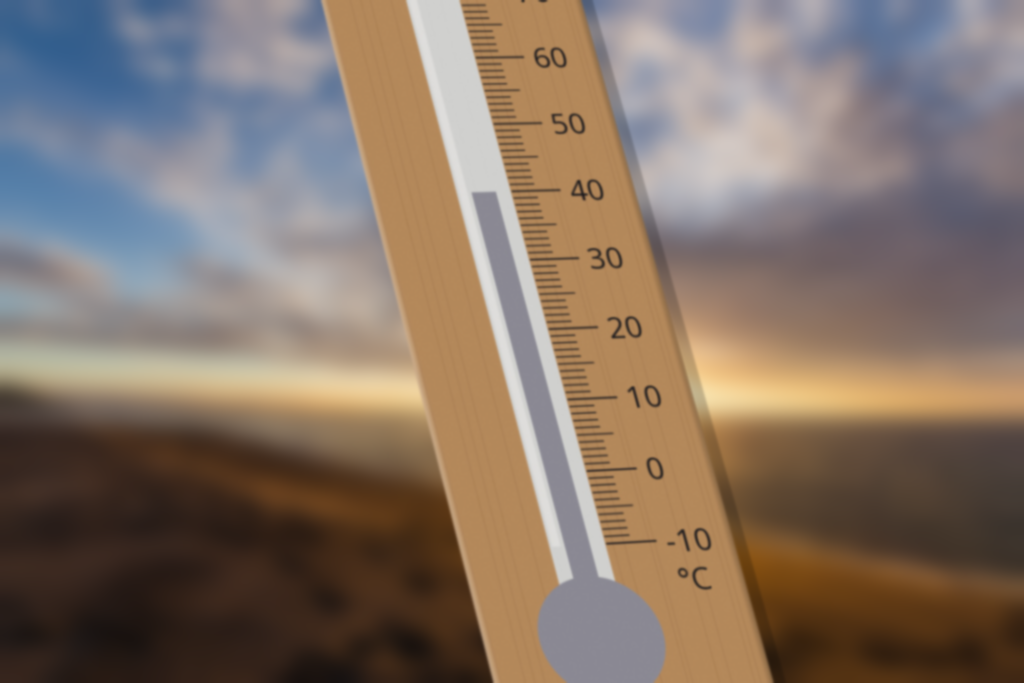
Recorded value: 40 °C
